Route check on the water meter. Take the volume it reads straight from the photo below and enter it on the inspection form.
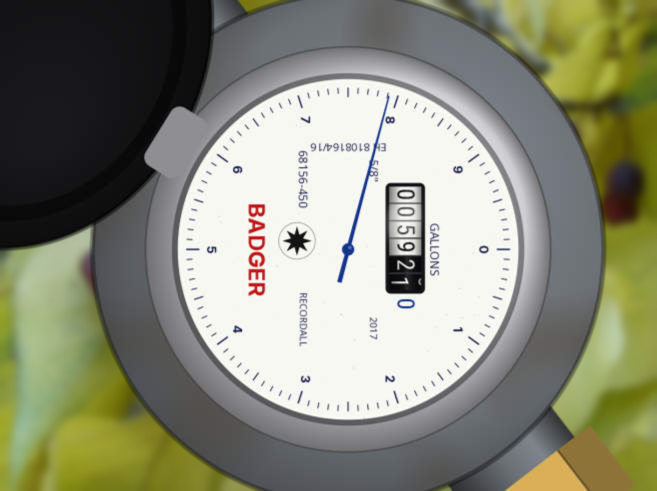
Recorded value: 59207.9 gal
